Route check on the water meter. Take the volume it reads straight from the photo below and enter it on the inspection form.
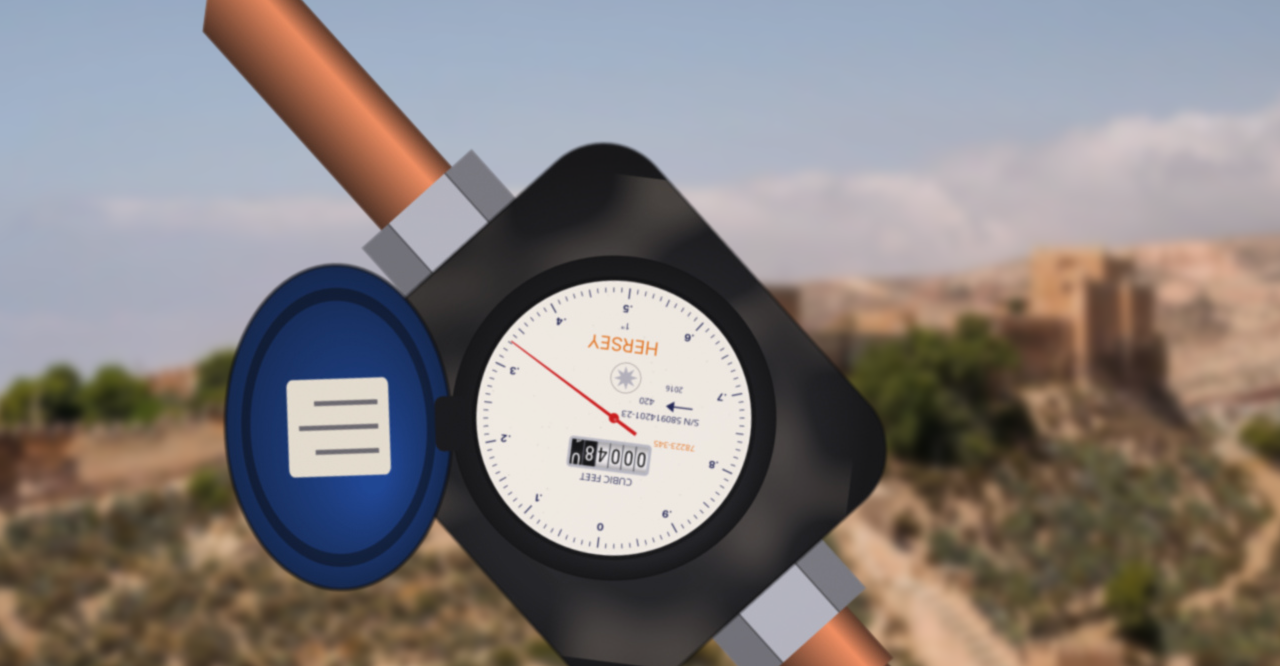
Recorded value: 480.33 ft³
